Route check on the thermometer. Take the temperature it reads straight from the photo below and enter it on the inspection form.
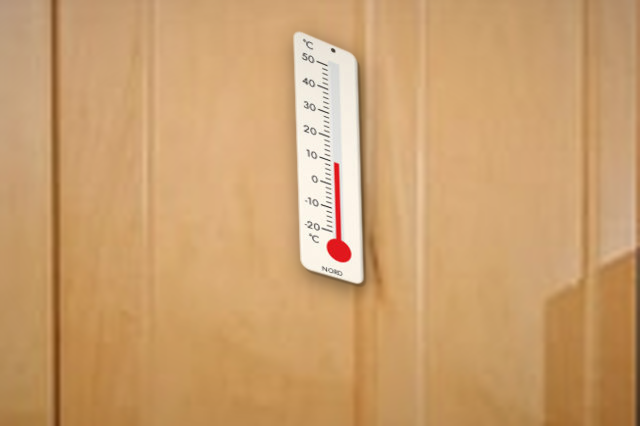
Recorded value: 10 °C
